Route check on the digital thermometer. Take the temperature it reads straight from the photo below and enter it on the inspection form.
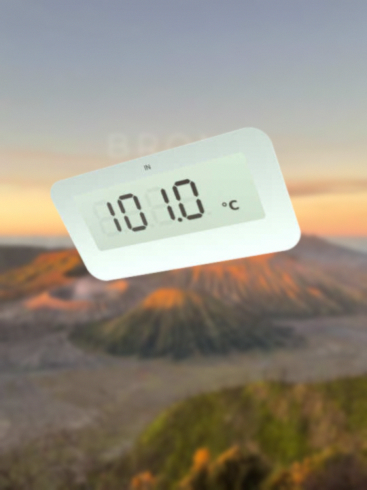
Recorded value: 101.0 °C
